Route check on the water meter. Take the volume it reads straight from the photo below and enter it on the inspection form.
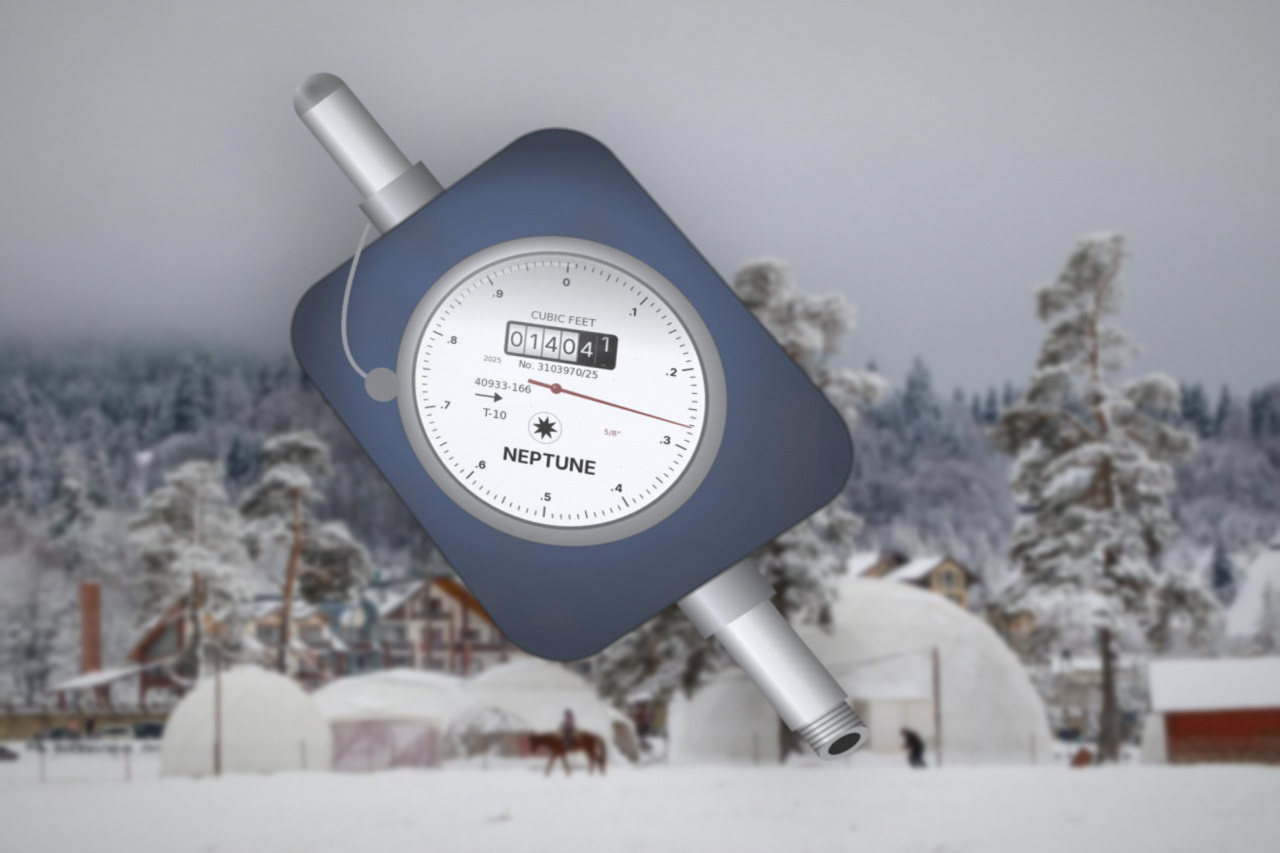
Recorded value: 14041.27 ft³
